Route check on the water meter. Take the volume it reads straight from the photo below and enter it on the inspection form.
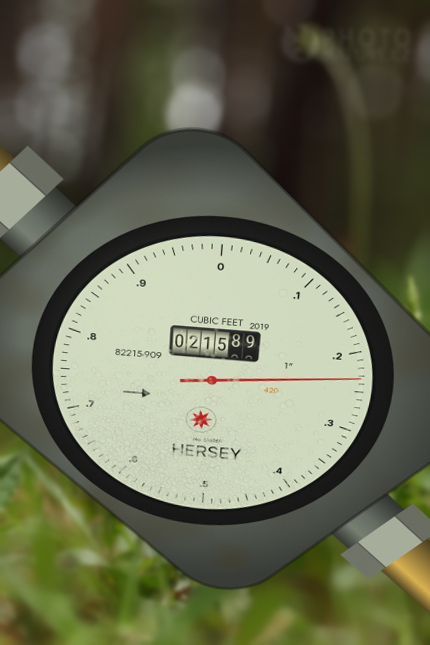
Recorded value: 21589.23 ft³
